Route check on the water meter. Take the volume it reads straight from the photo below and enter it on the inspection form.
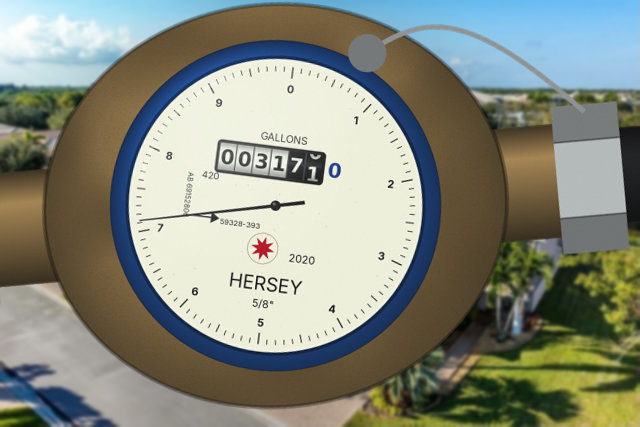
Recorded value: 31707.1 gal
